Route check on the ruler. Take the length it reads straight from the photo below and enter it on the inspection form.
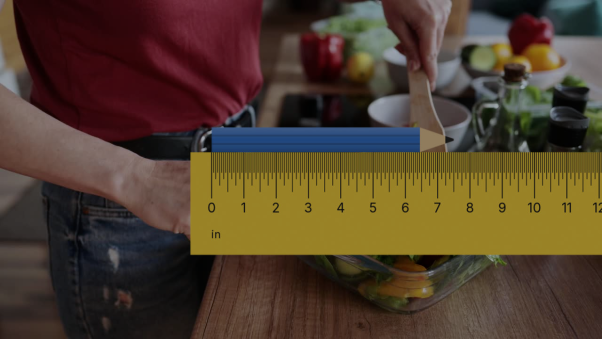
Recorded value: 7.5 in
